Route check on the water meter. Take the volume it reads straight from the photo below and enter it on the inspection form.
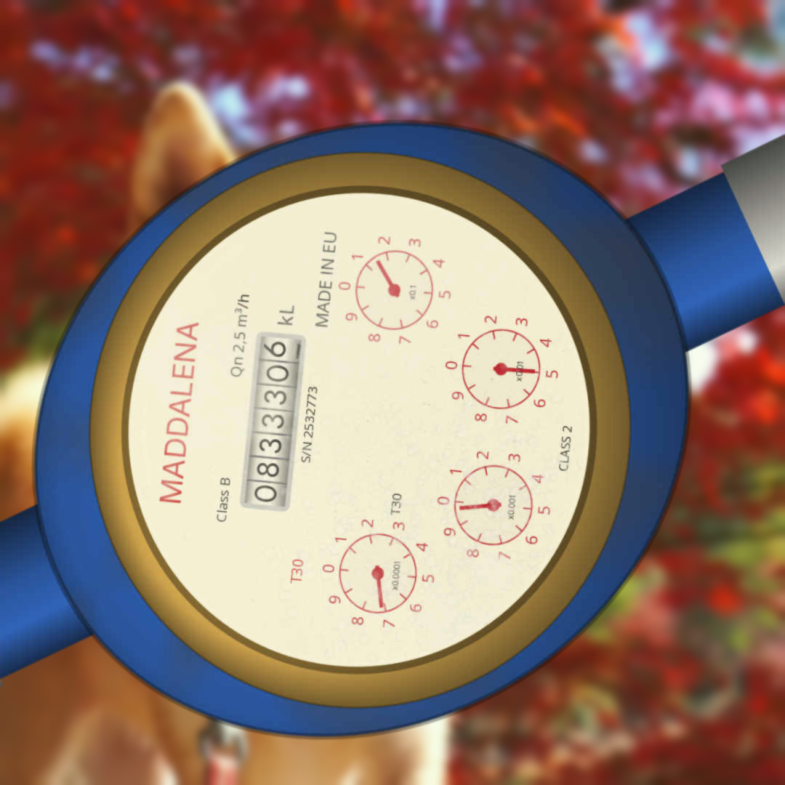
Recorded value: 833306.1497 kL
